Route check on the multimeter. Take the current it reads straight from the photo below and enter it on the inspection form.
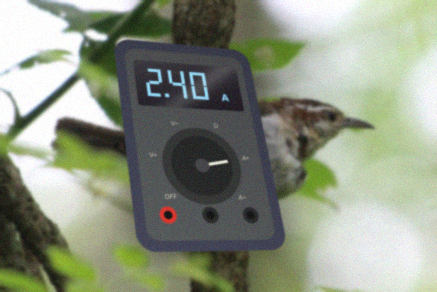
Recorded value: 2.40 A
